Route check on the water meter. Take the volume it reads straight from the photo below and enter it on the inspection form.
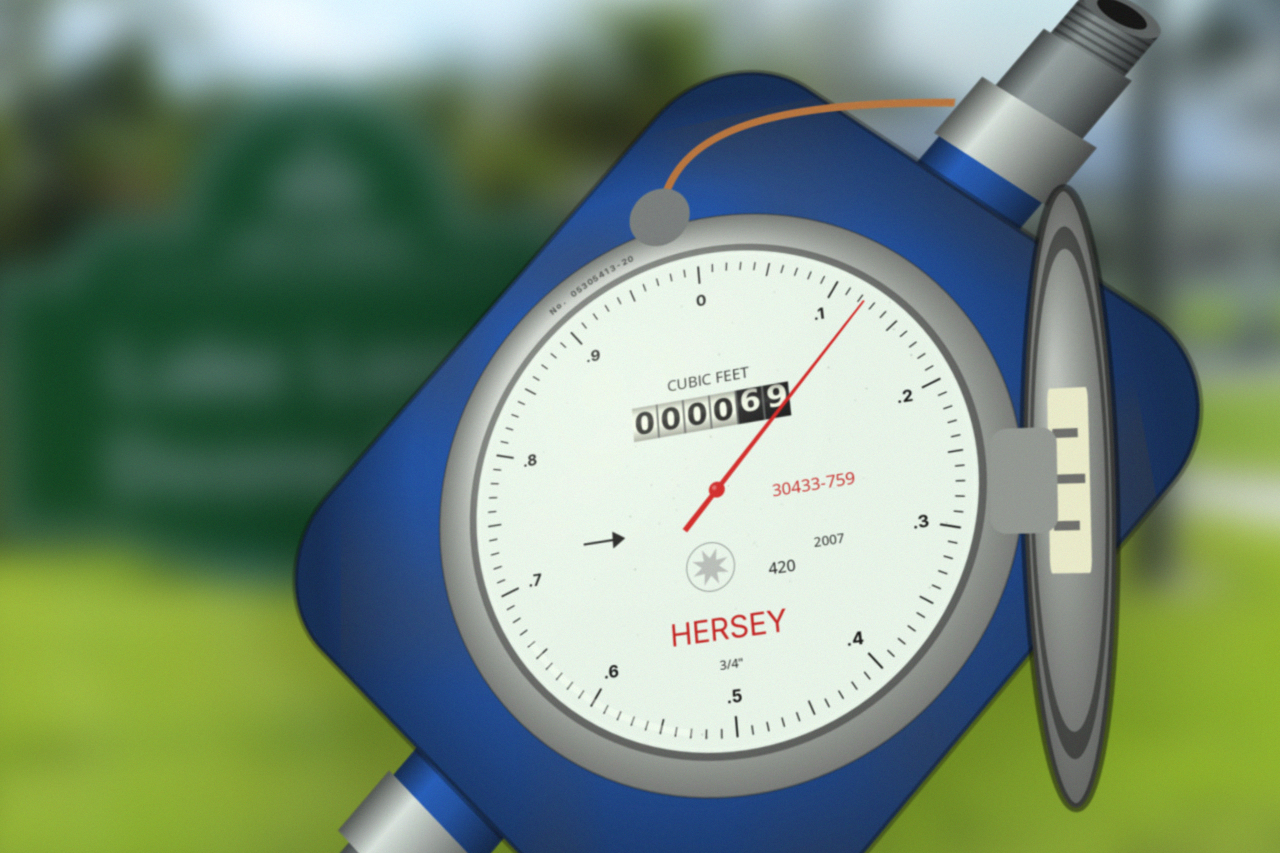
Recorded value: 69.12 ft³
